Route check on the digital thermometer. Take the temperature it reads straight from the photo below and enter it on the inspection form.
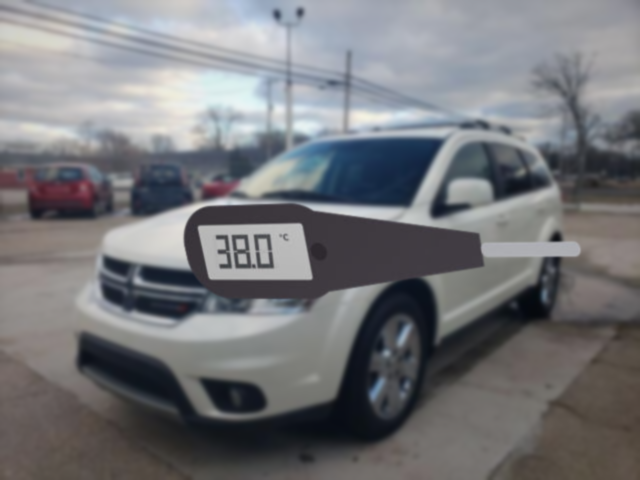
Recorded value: 38.0 °C
